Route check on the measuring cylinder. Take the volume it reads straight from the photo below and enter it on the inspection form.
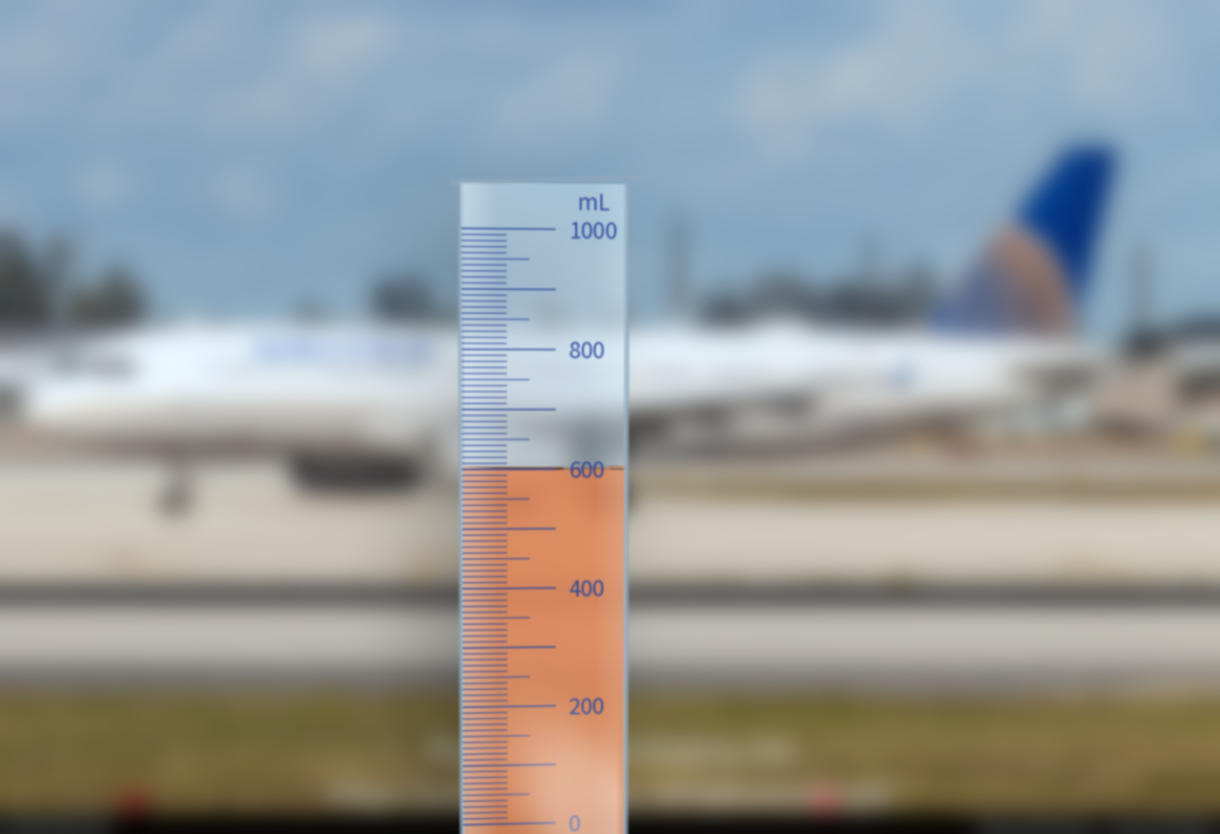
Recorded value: 600 mL
